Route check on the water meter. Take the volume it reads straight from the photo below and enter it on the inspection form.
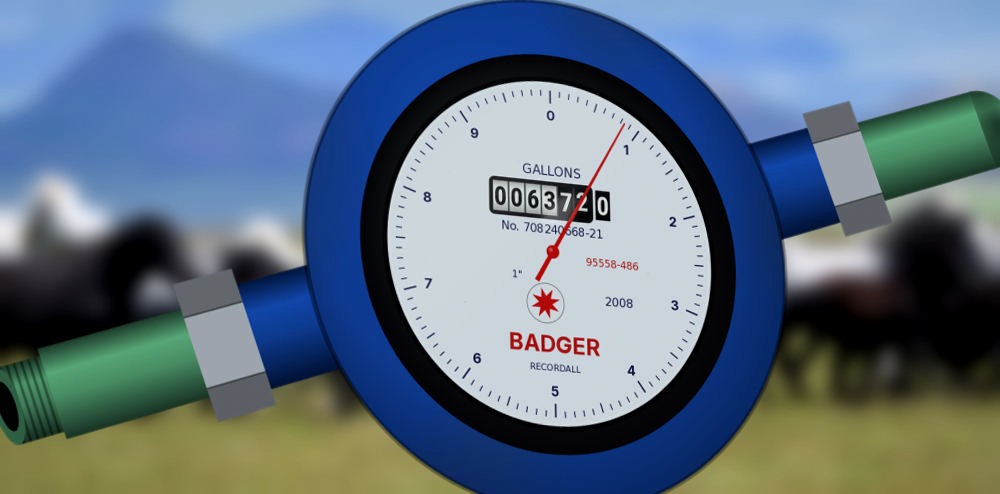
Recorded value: 63720.8 gal
